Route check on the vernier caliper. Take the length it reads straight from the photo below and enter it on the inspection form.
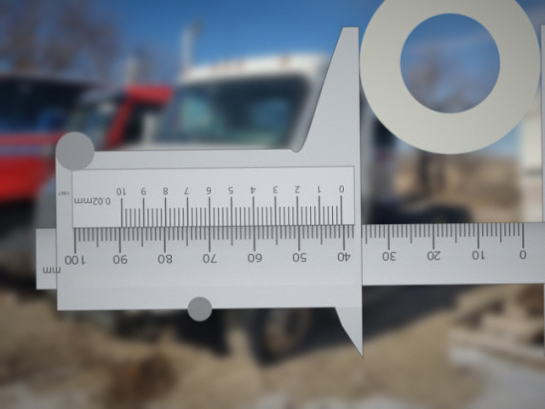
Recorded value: 40.5 mm
